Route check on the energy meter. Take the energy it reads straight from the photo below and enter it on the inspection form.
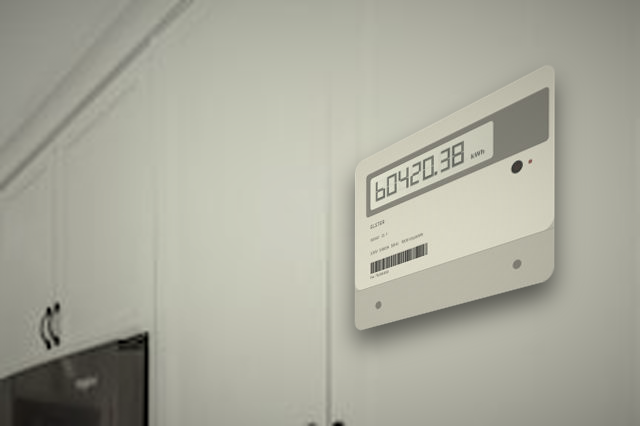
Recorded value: 60420.38 kWh
